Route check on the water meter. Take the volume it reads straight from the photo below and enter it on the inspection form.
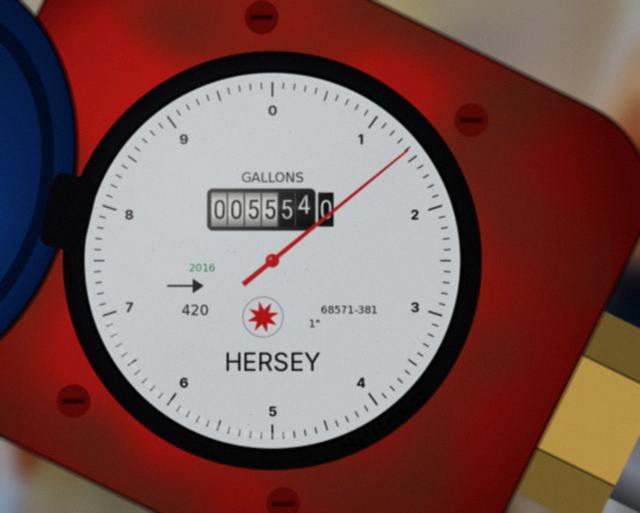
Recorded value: 55541.4 gal
